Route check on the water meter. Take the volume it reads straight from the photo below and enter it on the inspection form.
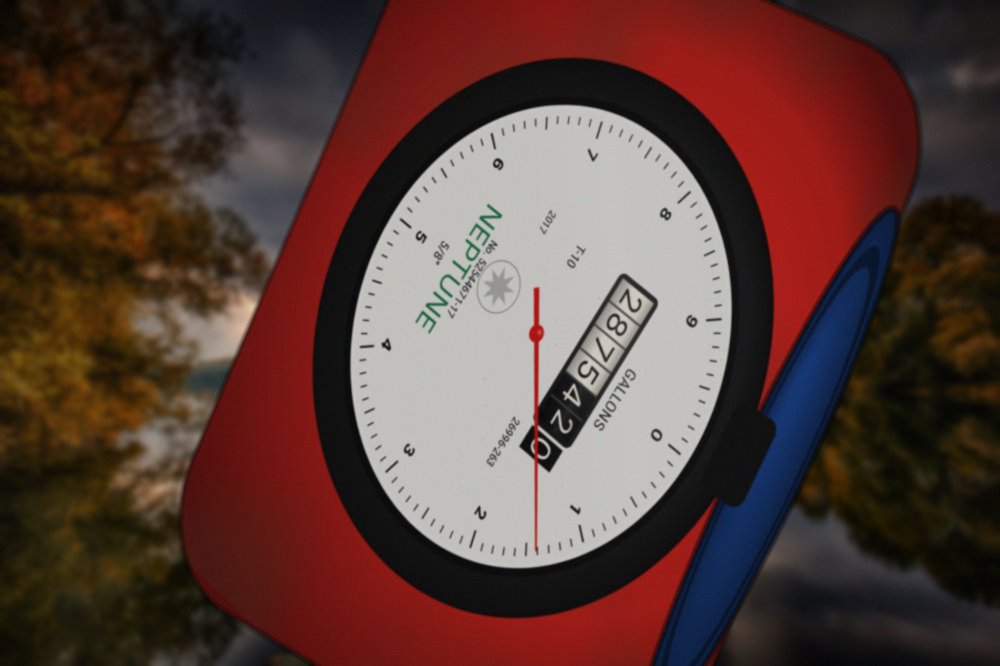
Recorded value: 2875421.4 gal
